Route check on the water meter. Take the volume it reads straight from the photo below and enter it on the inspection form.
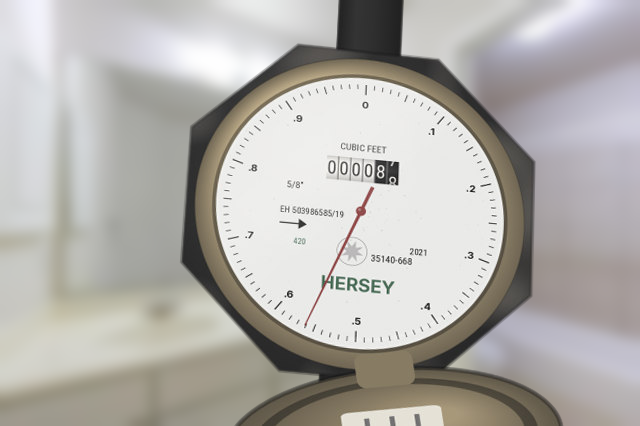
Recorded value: 87.56 ft³
